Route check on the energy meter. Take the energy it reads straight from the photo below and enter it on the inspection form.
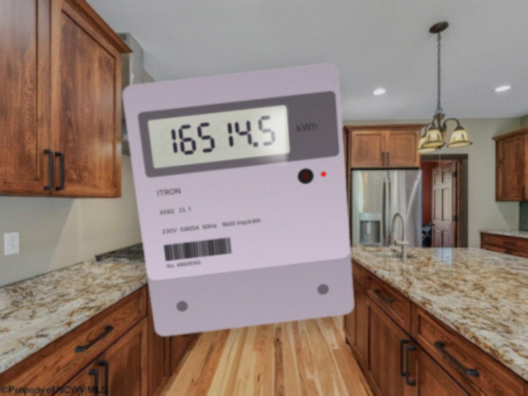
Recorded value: 16514.5 kWh
